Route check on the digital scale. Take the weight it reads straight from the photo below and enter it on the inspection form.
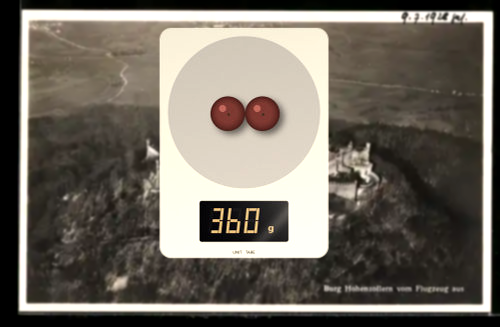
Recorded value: 360 g
